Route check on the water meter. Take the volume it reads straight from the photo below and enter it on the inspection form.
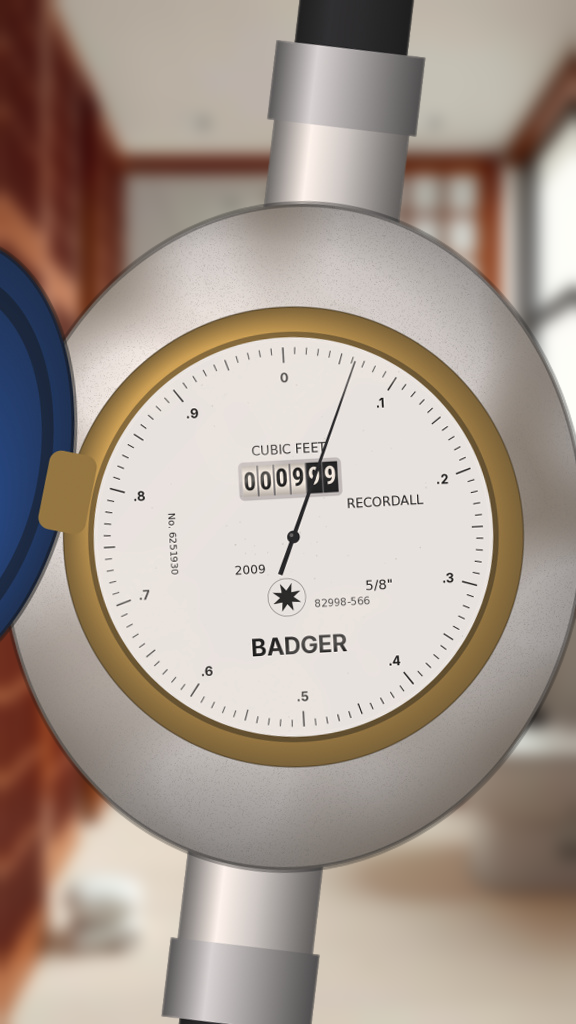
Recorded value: 999.06 ft³
